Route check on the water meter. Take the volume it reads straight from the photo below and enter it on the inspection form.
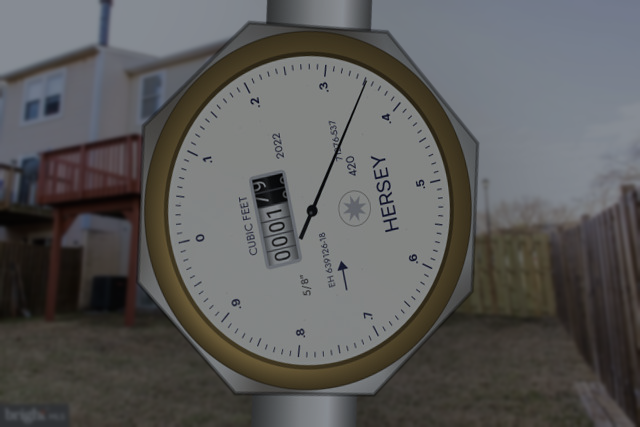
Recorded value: 179.35 ft³
